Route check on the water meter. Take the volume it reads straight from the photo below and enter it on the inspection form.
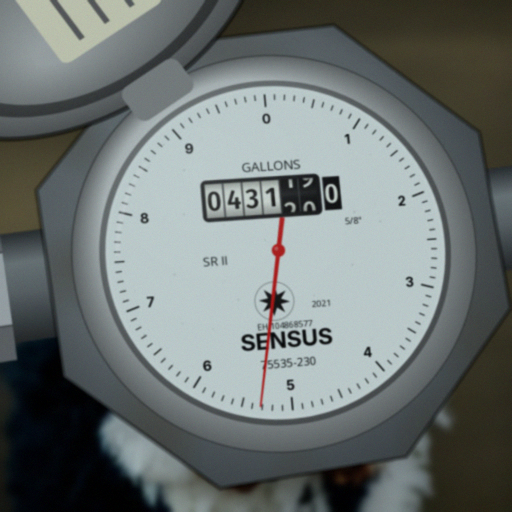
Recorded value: 431195.3 gal
